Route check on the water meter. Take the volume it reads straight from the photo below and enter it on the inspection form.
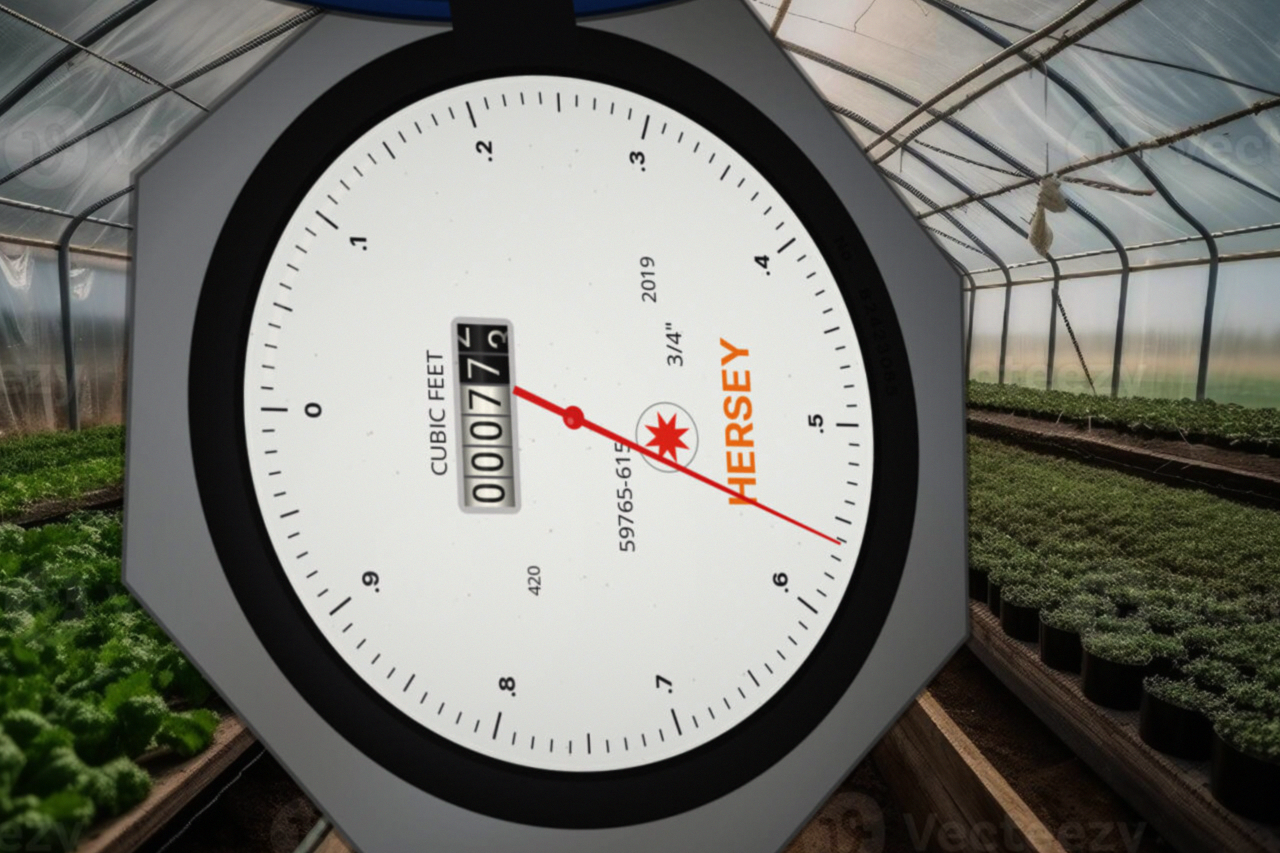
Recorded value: 772.56 ft³
